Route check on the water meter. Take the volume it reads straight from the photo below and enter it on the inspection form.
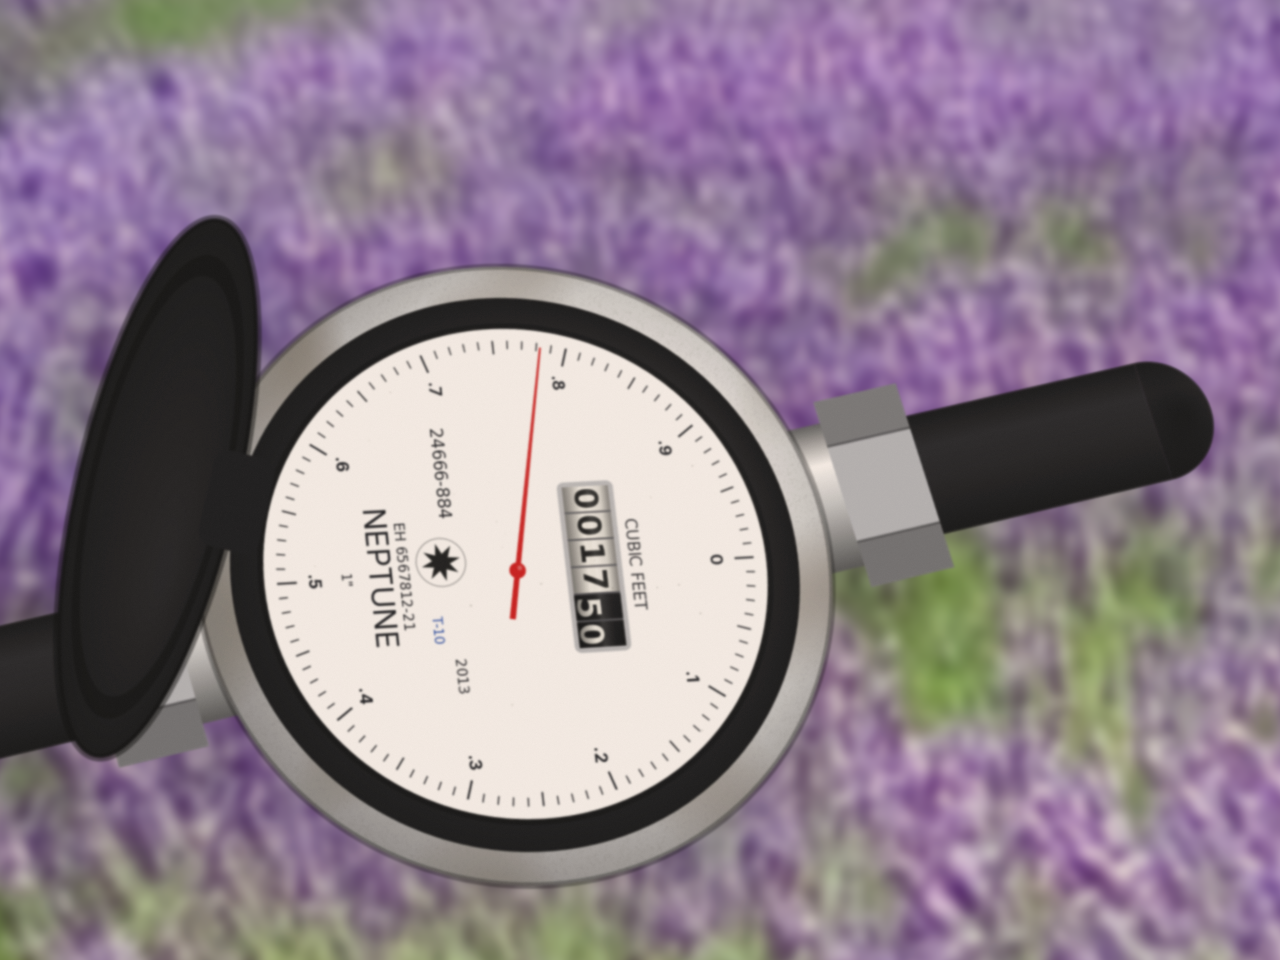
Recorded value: 1749.78 ft³
